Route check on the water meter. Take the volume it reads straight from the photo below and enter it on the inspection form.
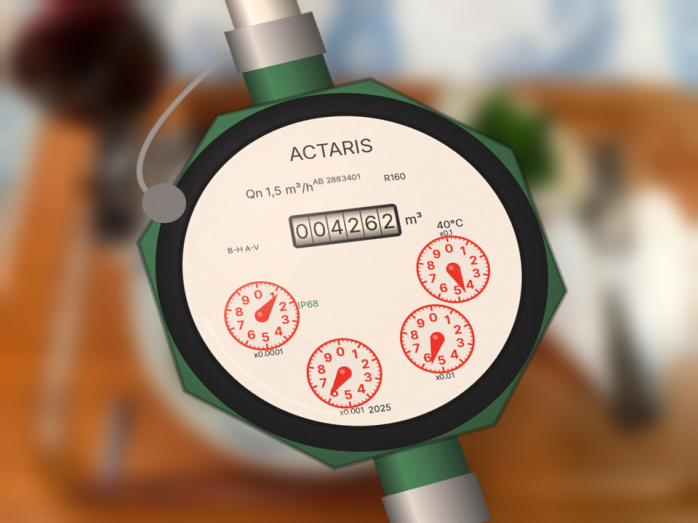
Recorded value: 4262.4561 m³
